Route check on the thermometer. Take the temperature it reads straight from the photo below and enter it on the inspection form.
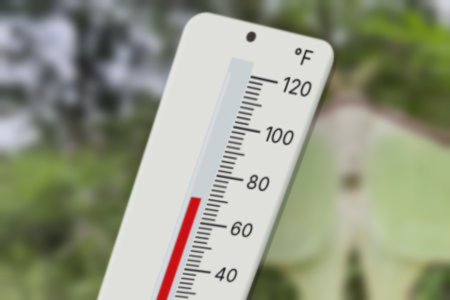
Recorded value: 70 °F
